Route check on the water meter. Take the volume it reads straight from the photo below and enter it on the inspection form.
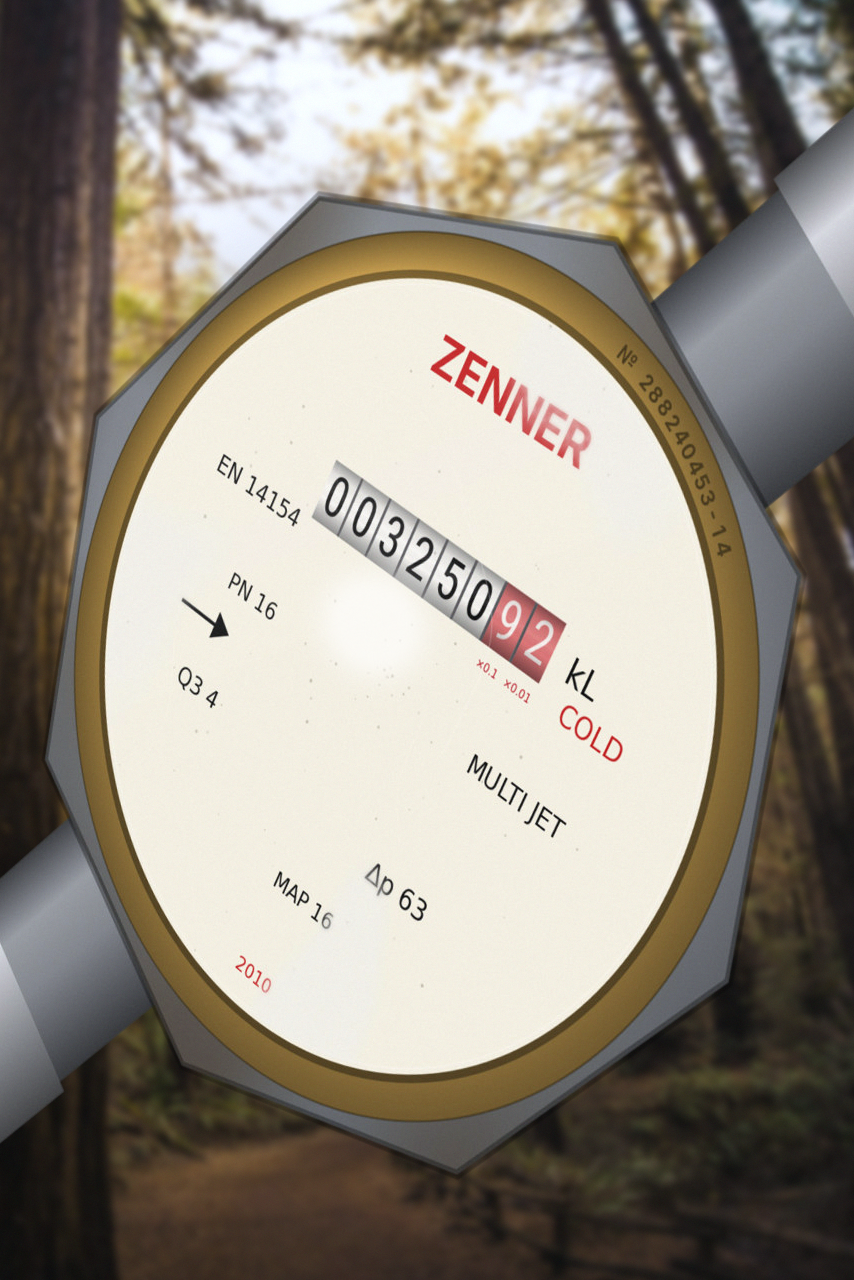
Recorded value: 3250.92 kL
